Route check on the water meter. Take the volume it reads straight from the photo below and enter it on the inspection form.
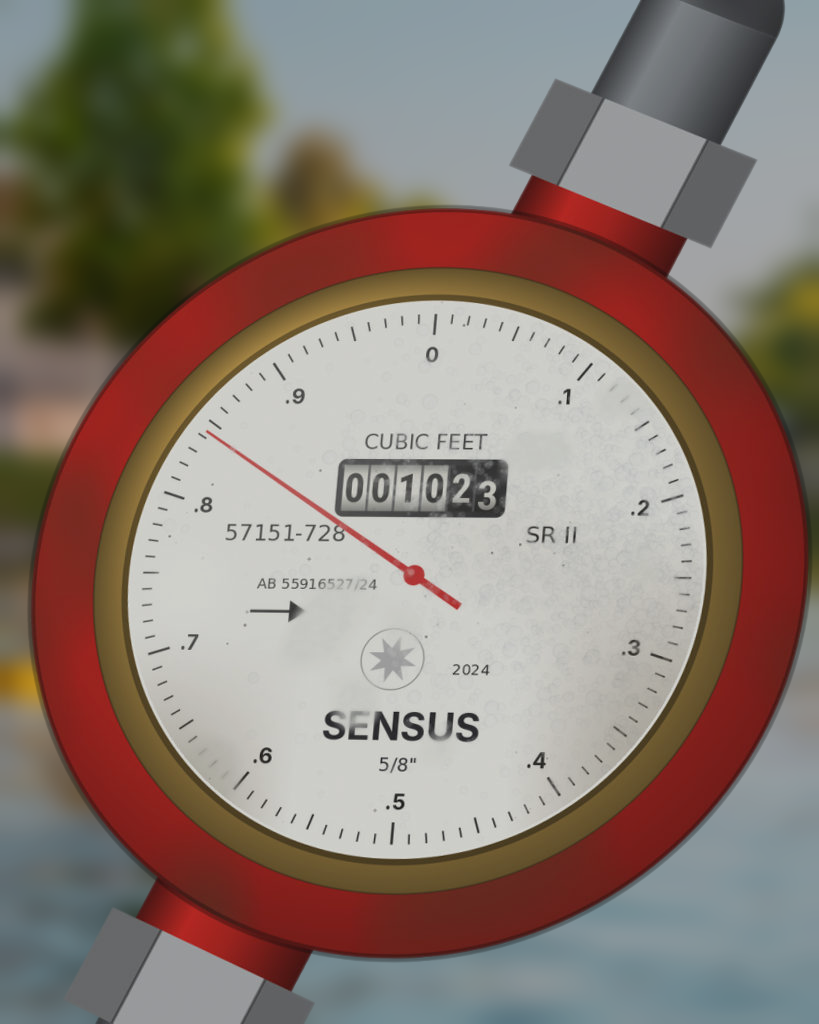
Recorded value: 1022.84 ft³
